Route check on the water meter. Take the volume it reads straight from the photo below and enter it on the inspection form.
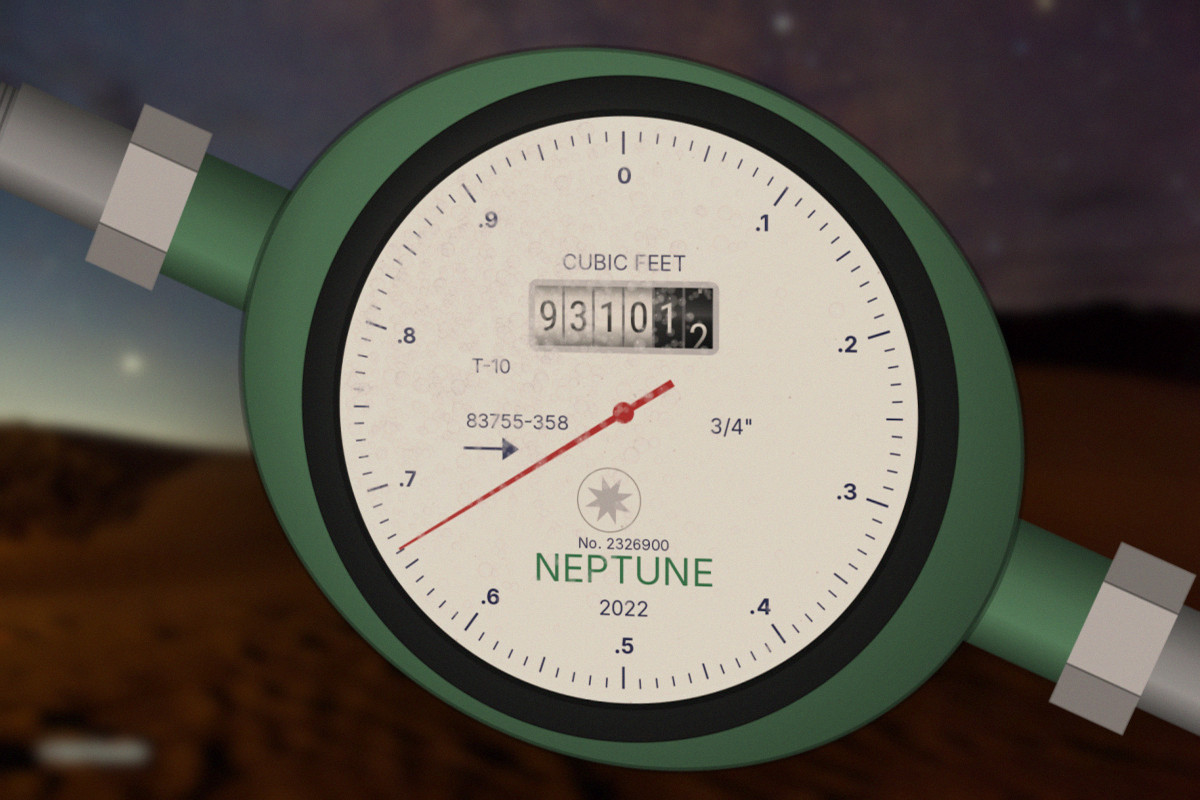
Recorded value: 931011.66 ft³
